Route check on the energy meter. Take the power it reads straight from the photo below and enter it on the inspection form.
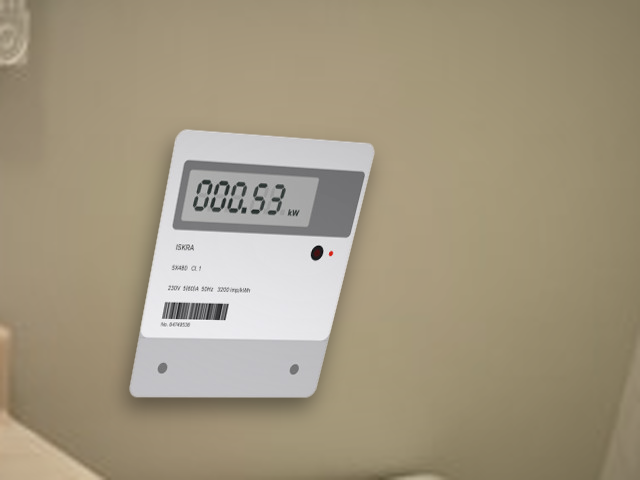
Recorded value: 0.53 kW
